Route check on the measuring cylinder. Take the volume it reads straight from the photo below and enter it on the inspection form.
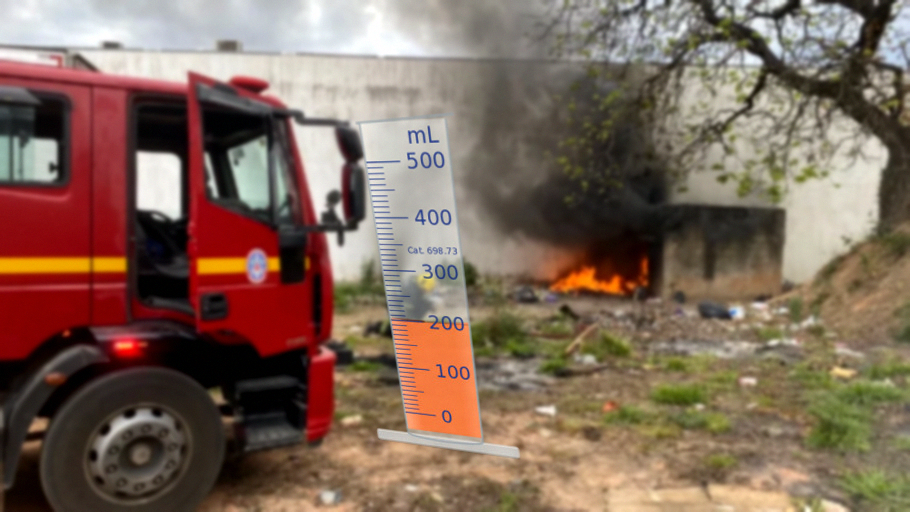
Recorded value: 200 mL
